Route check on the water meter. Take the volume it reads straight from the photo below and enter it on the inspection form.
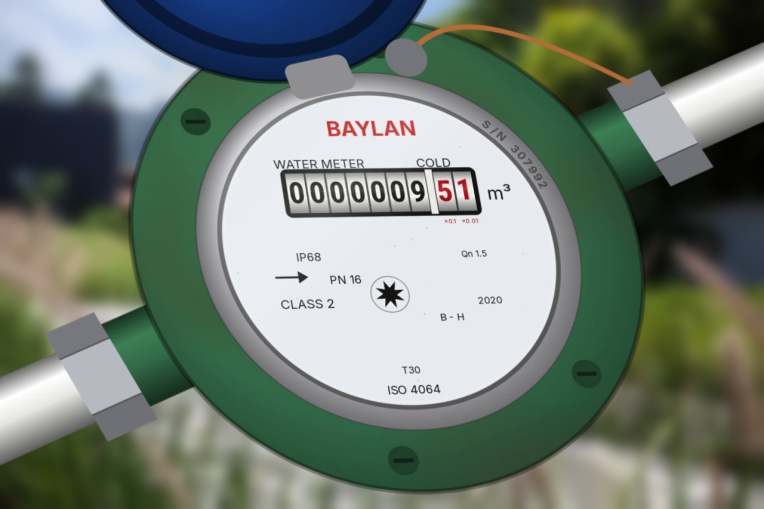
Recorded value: 9.51 m³
